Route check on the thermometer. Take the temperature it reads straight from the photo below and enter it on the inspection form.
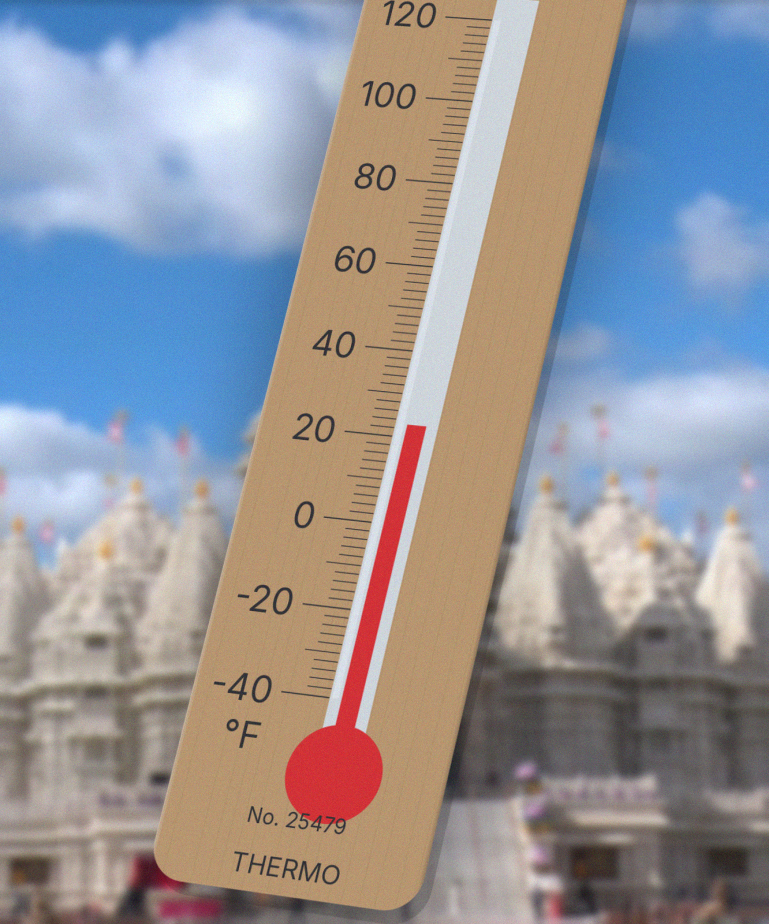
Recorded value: 23 °F
